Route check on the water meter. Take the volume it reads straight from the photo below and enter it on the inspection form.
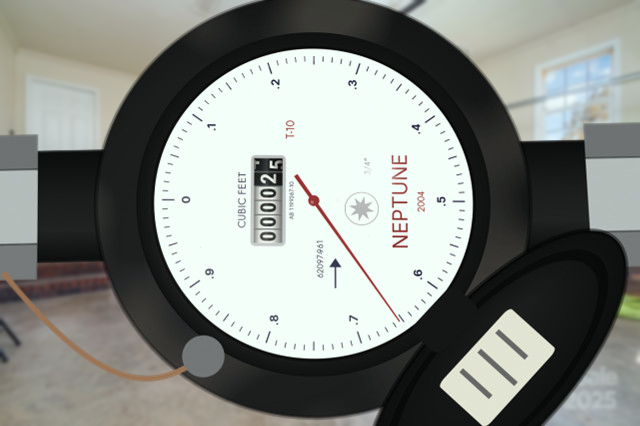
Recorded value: 24.65 ft³
